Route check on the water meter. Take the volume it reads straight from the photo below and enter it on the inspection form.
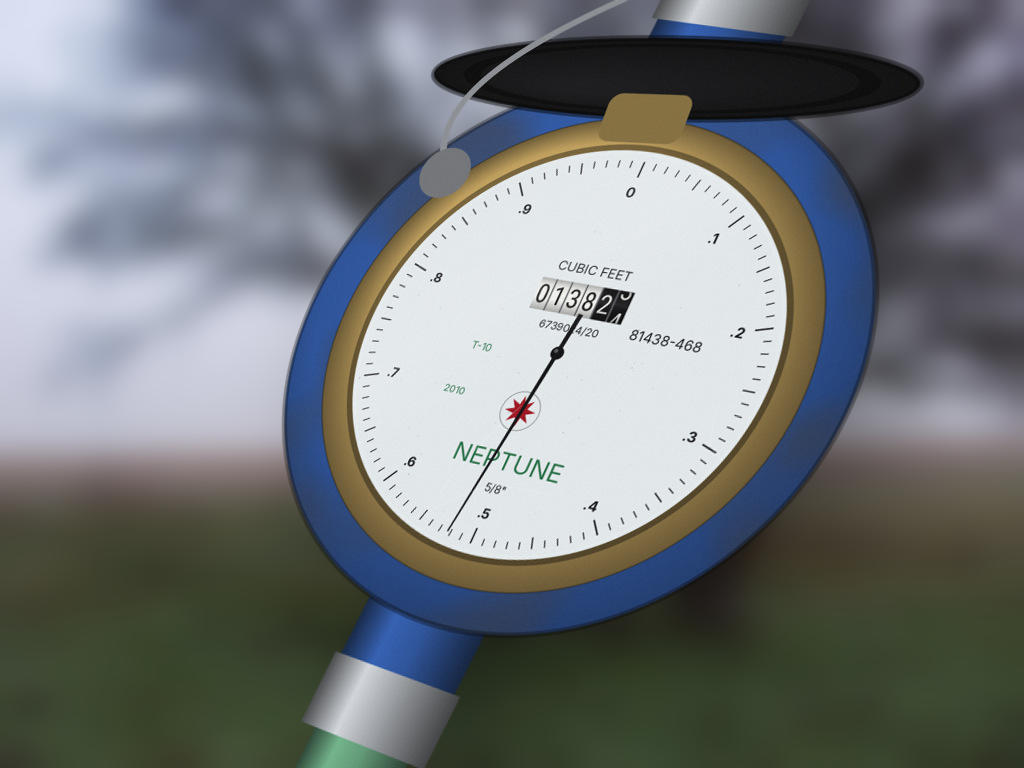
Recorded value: 13823.52 ft³
